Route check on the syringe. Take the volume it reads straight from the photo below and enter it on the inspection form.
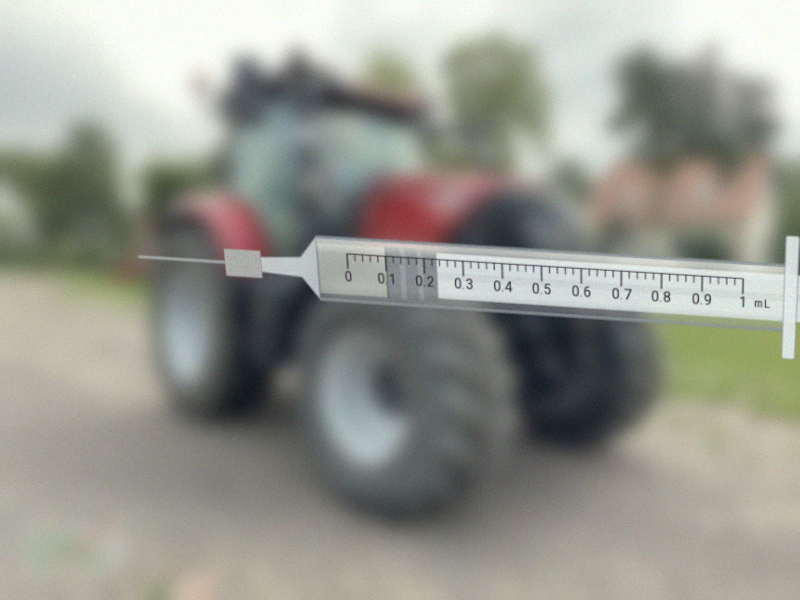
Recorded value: 0.1 mL
